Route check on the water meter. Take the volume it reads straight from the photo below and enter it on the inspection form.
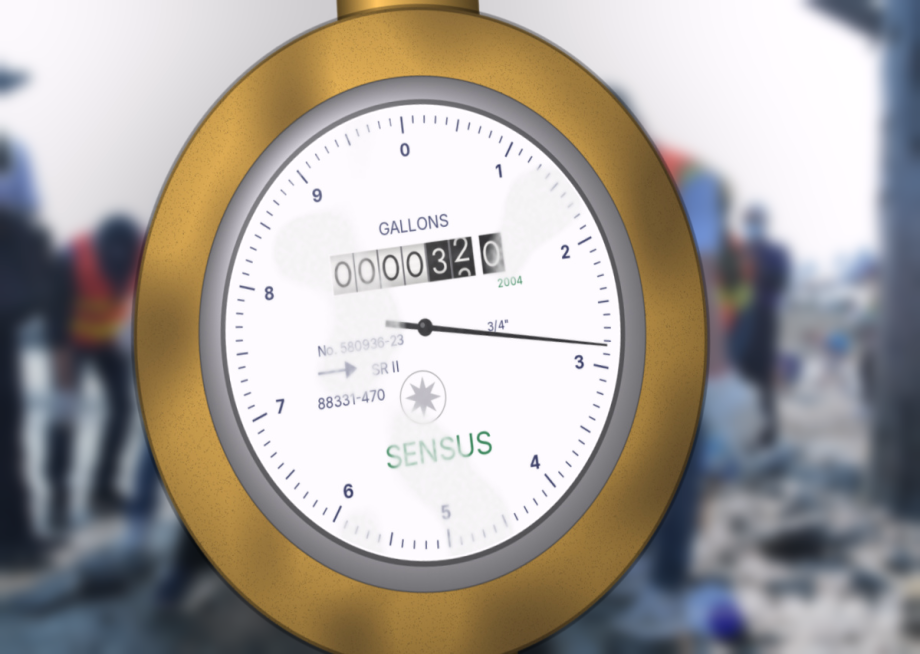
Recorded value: 322.8 gal
